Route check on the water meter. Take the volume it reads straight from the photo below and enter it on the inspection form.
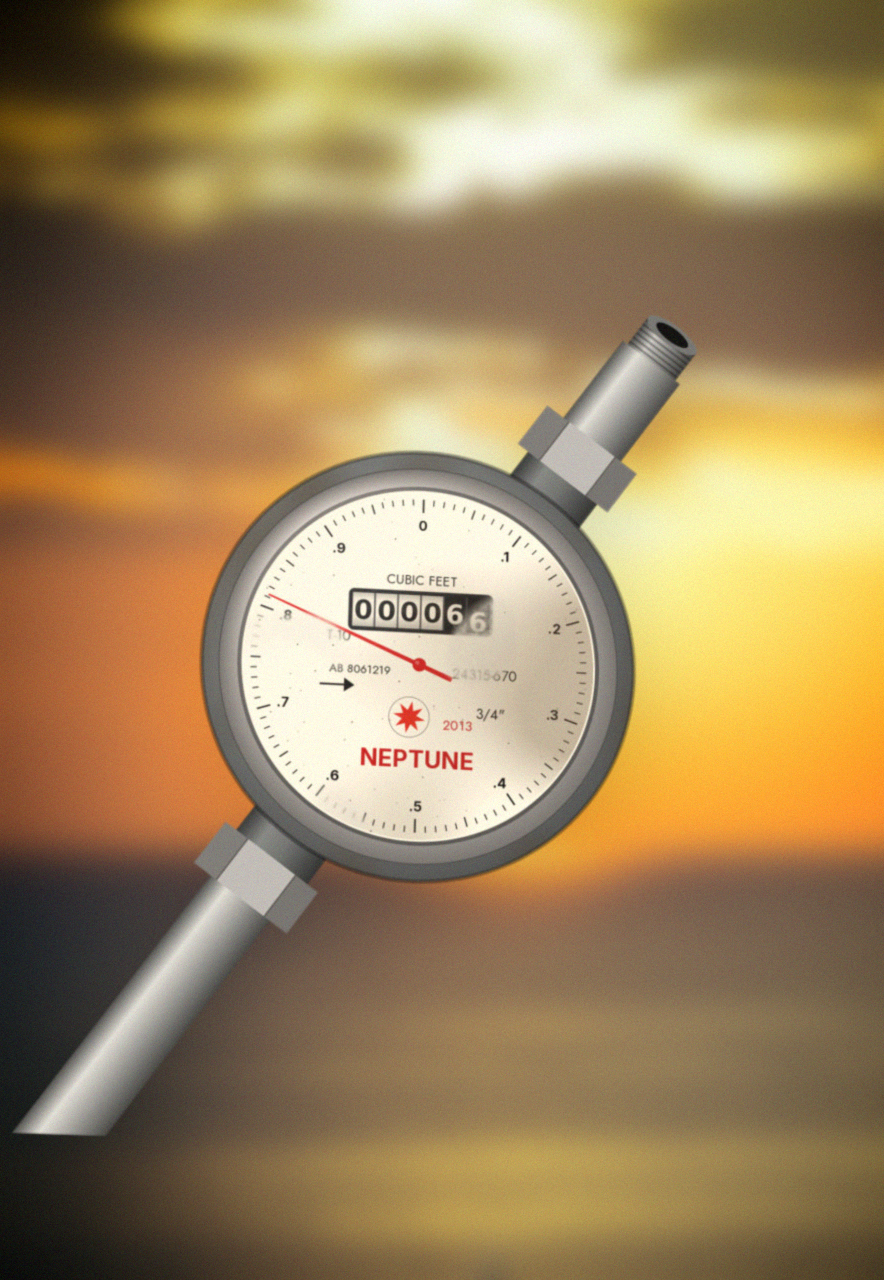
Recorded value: 65.81 ft³
